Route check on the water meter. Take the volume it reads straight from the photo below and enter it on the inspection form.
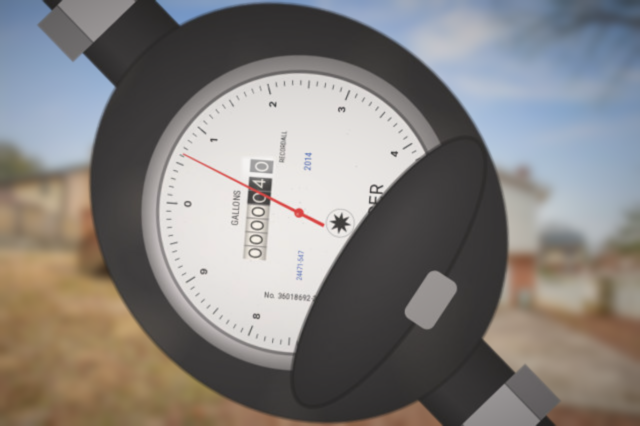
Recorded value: 40.6 gal
